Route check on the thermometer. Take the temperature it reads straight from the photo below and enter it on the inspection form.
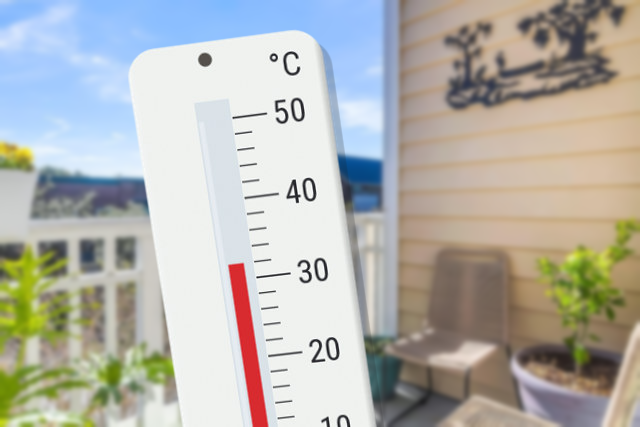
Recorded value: 32 °C
